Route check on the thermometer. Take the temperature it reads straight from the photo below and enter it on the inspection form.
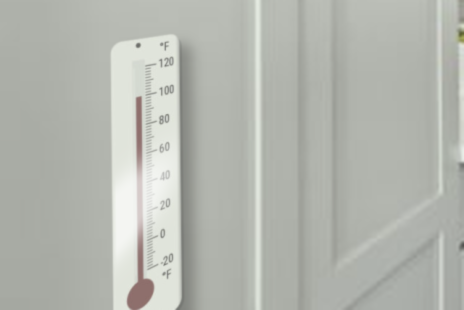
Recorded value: 100 °F
